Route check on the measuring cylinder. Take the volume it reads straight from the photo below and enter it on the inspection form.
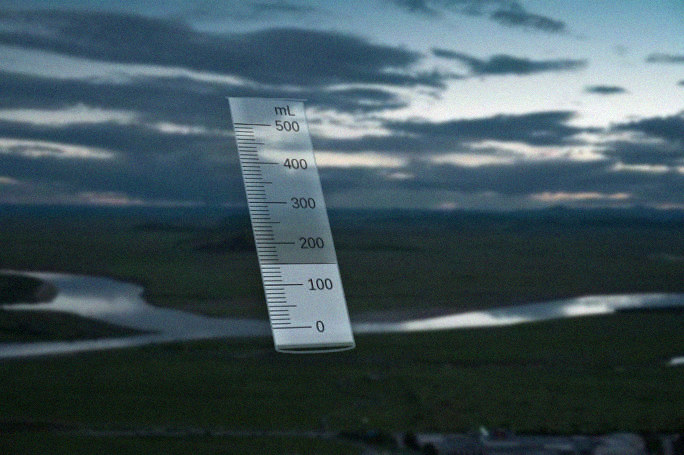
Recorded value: 150 mL
